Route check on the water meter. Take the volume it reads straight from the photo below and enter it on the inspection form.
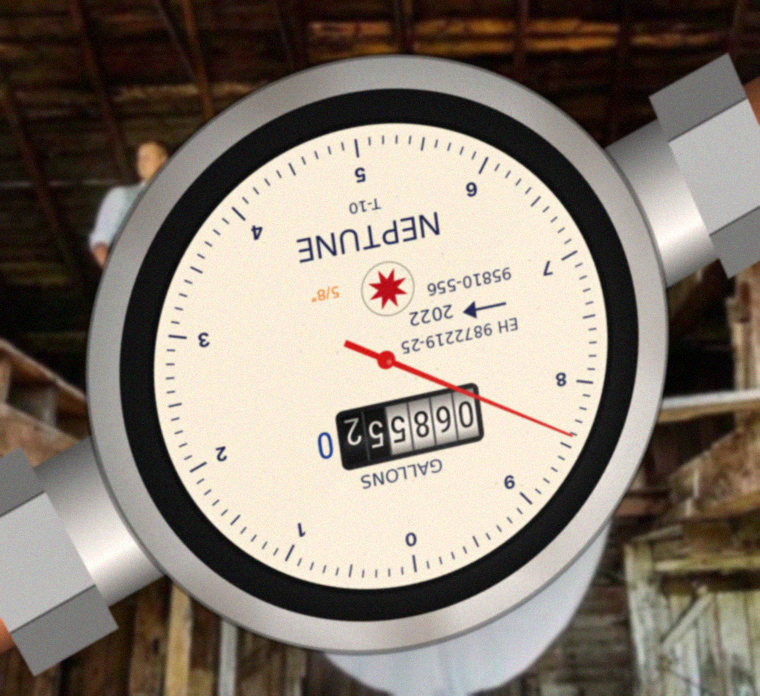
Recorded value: 685518.4 gal
